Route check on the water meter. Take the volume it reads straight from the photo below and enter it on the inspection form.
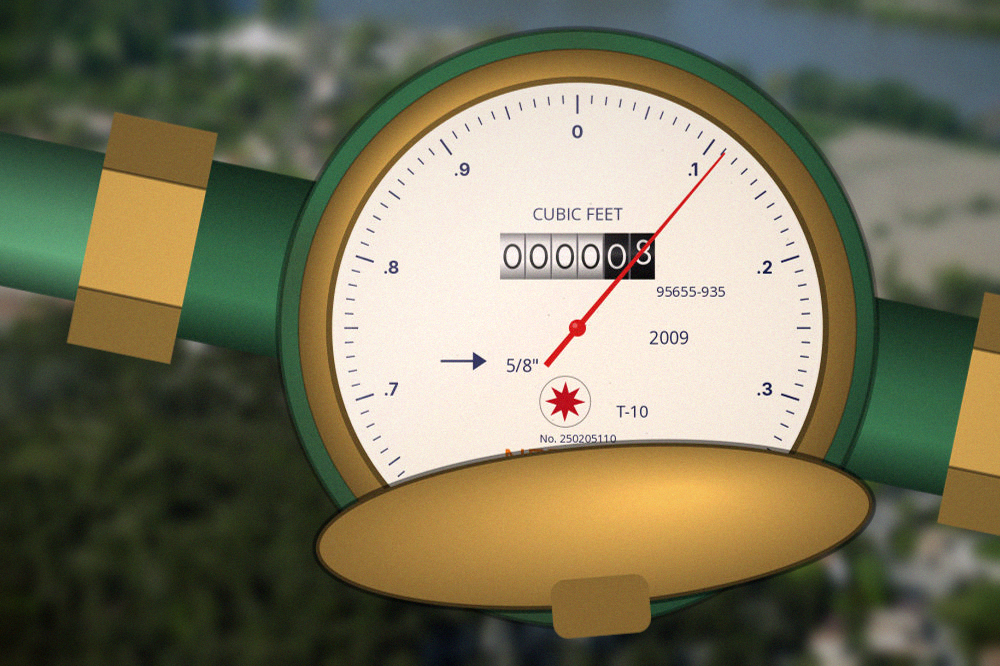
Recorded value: 8.11 ft³
